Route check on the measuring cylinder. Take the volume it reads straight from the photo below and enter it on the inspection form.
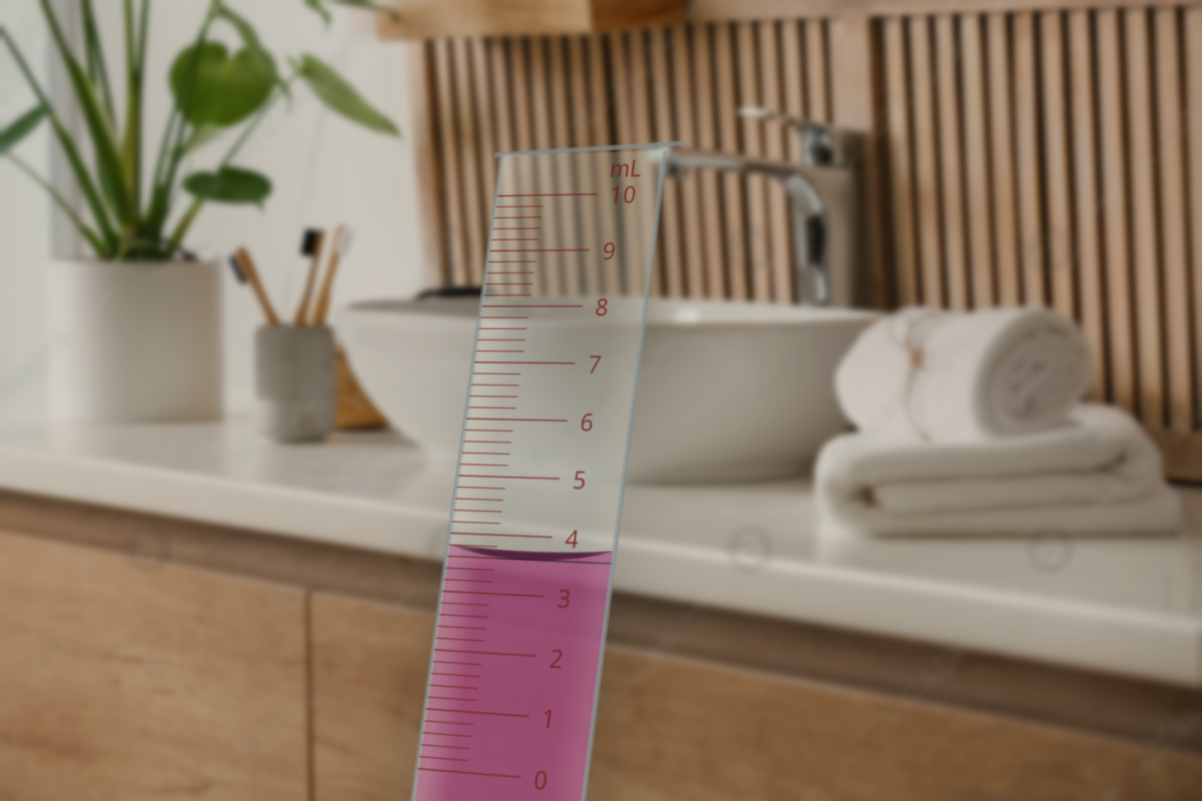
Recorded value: 3.6 mL
